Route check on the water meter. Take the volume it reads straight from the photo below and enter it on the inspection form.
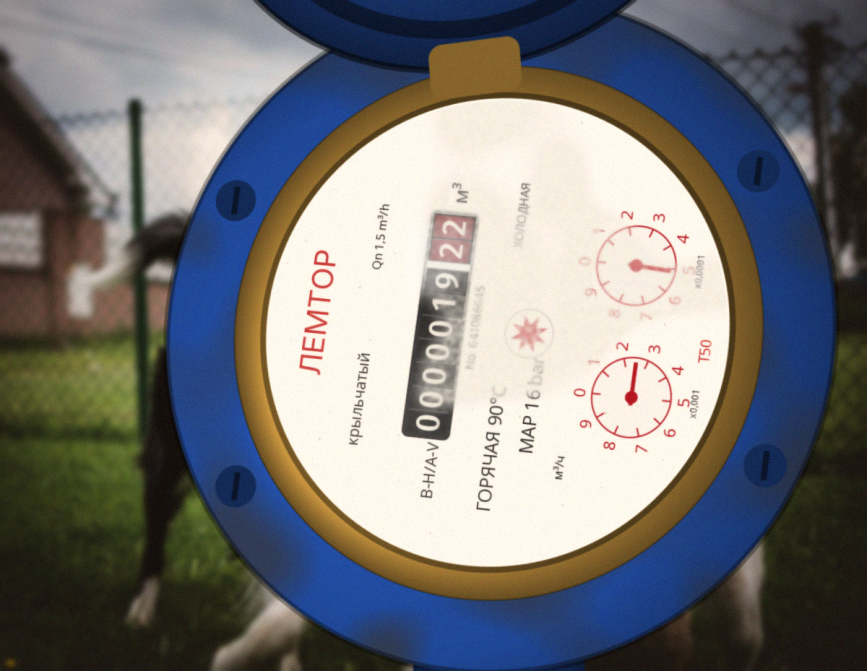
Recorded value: 19.2225 m³
